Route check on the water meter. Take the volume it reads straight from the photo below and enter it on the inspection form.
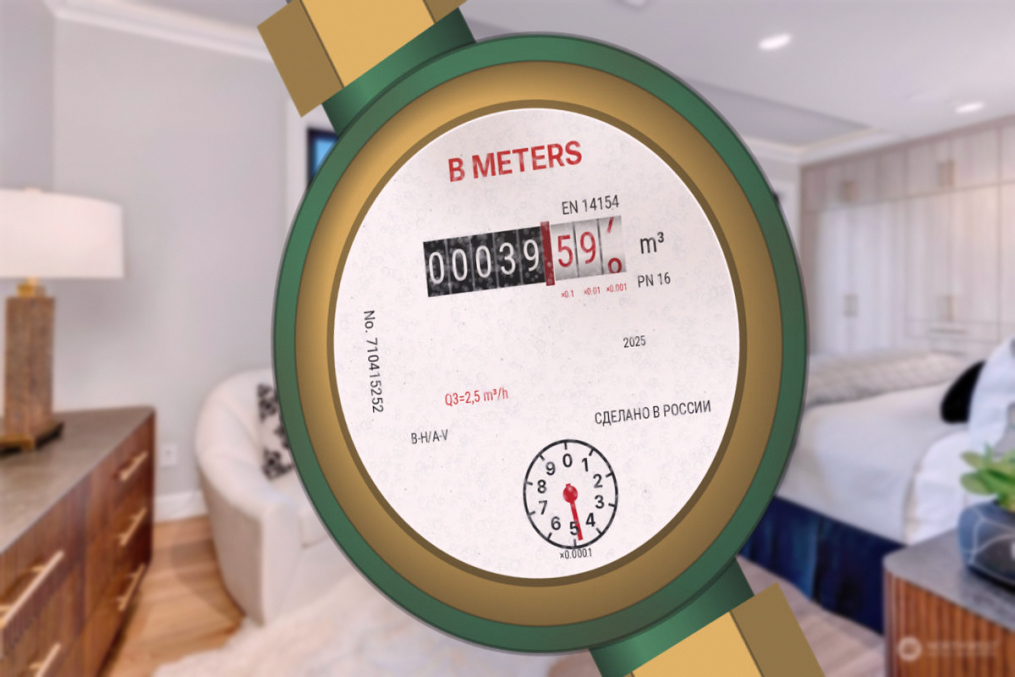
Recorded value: 39.5974 m³
